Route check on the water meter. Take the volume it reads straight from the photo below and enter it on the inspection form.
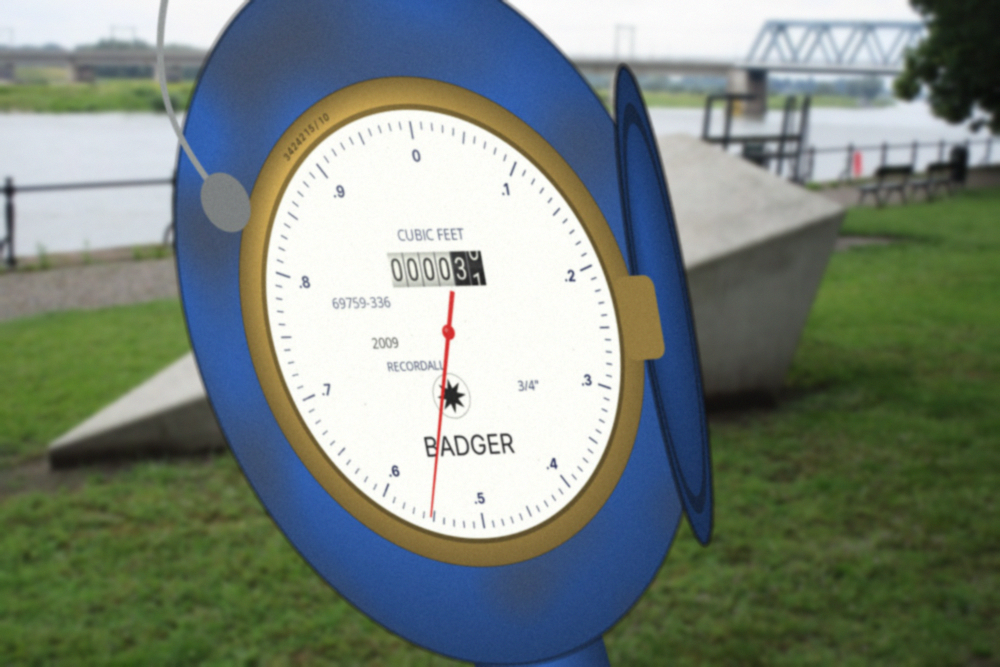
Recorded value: 30.55 ft³
